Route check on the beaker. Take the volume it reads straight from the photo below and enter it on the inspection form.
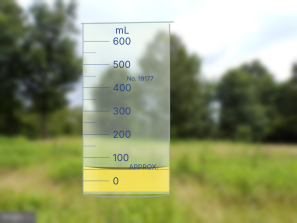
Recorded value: 50 mL
